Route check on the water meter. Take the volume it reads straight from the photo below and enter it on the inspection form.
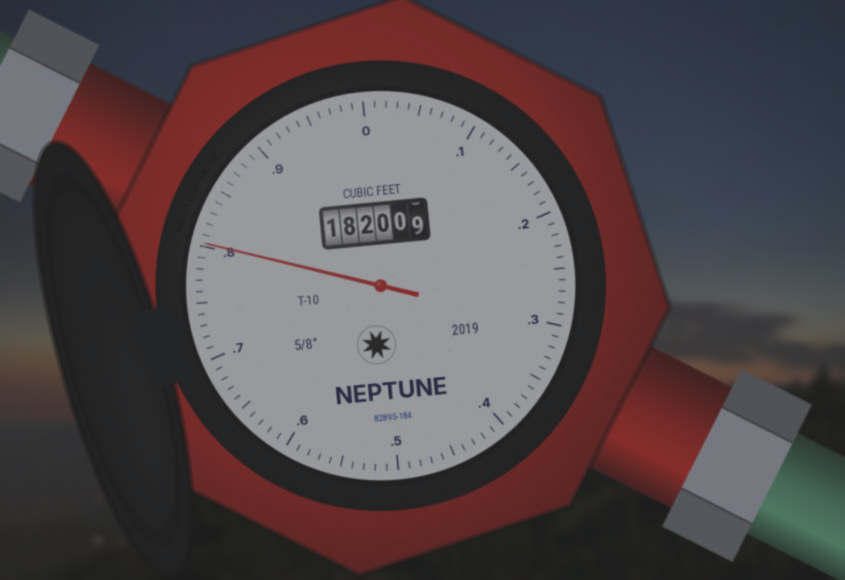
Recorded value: 182008.80 ft³
